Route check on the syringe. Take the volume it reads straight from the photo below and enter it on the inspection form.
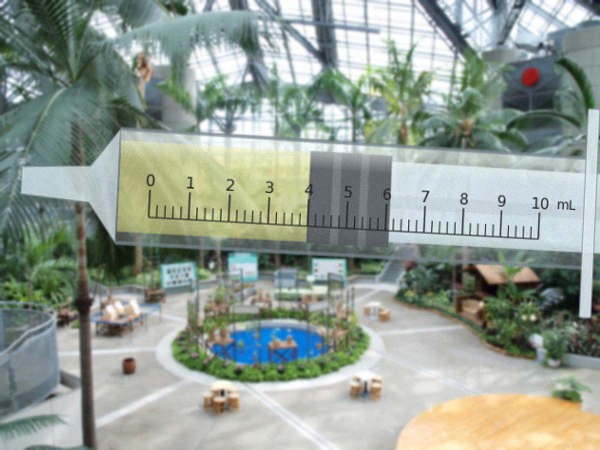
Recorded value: 4 mL
